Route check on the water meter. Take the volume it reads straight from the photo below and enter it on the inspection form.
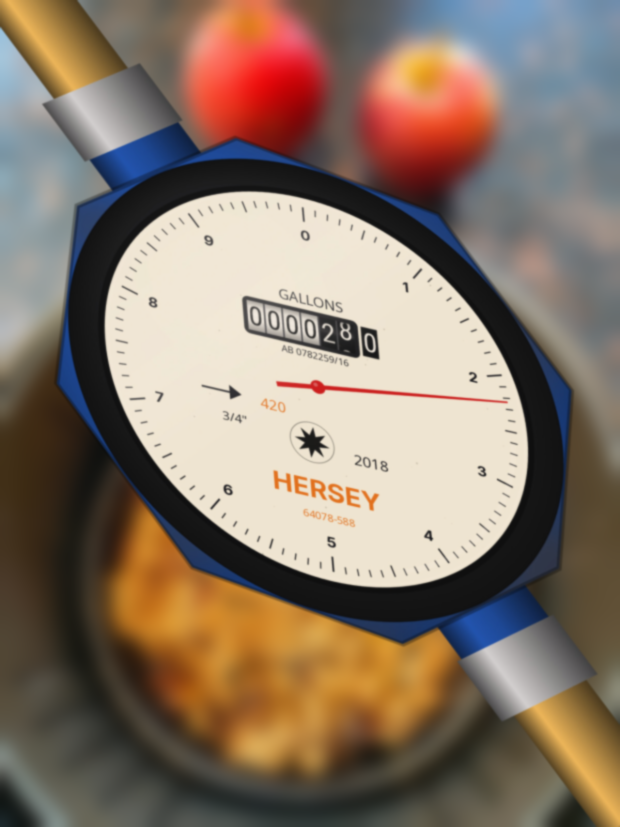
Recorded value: 282.2 gal
